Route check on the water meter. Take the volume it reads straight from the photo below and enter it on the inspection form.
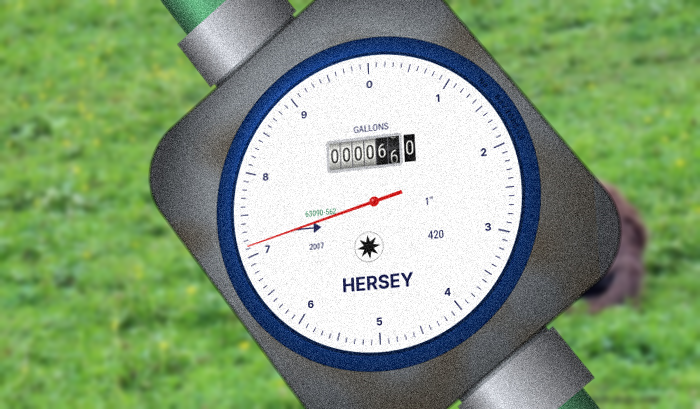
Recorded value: 657.1 gal
